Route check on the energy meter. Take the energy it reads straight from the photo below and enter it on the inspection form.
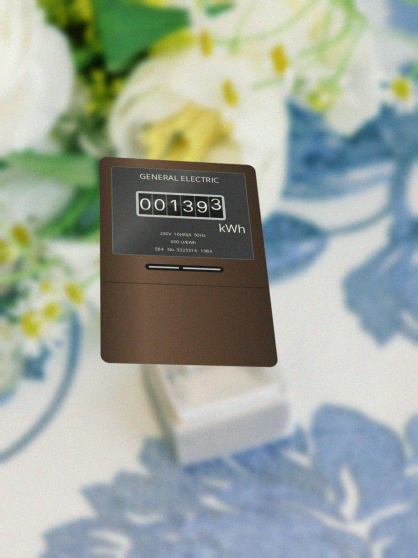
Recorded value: 1393 kWh
